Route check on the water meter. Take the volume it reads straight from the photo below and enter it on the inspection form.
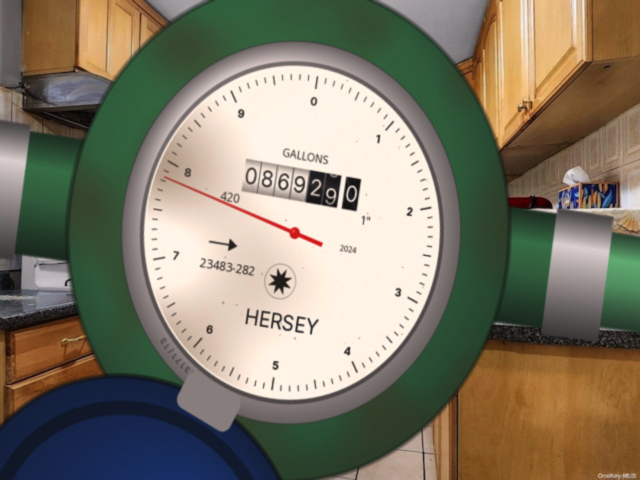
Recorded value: 869287.8 gal
